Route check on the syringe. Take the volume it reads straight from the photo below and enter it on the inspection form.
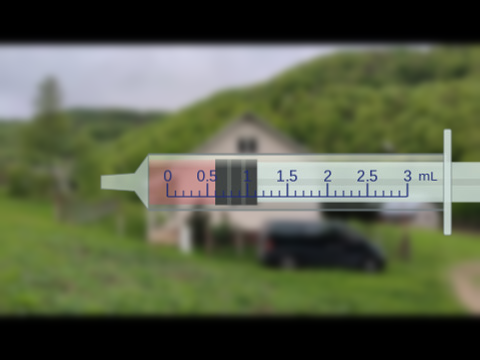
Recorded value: 0.6 mL
